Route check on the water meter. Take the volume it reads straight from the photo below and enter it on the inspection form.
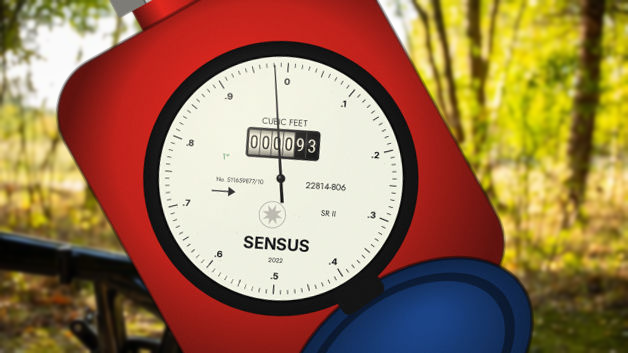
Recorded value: 92.98 ft³
